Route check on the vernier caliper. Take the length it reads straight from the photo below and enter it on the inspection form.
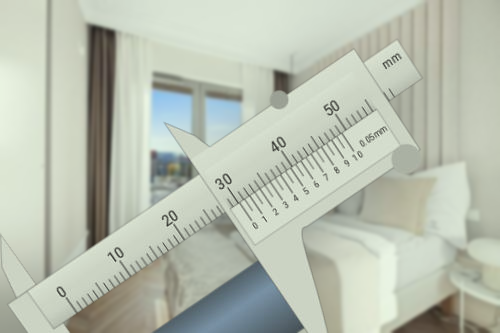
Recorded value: 30.2 mm
